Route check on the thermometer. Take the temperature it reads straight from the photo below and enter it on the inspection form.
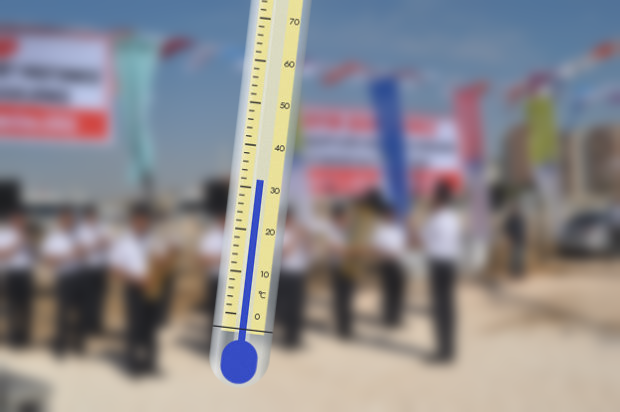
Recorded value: 32 °C
